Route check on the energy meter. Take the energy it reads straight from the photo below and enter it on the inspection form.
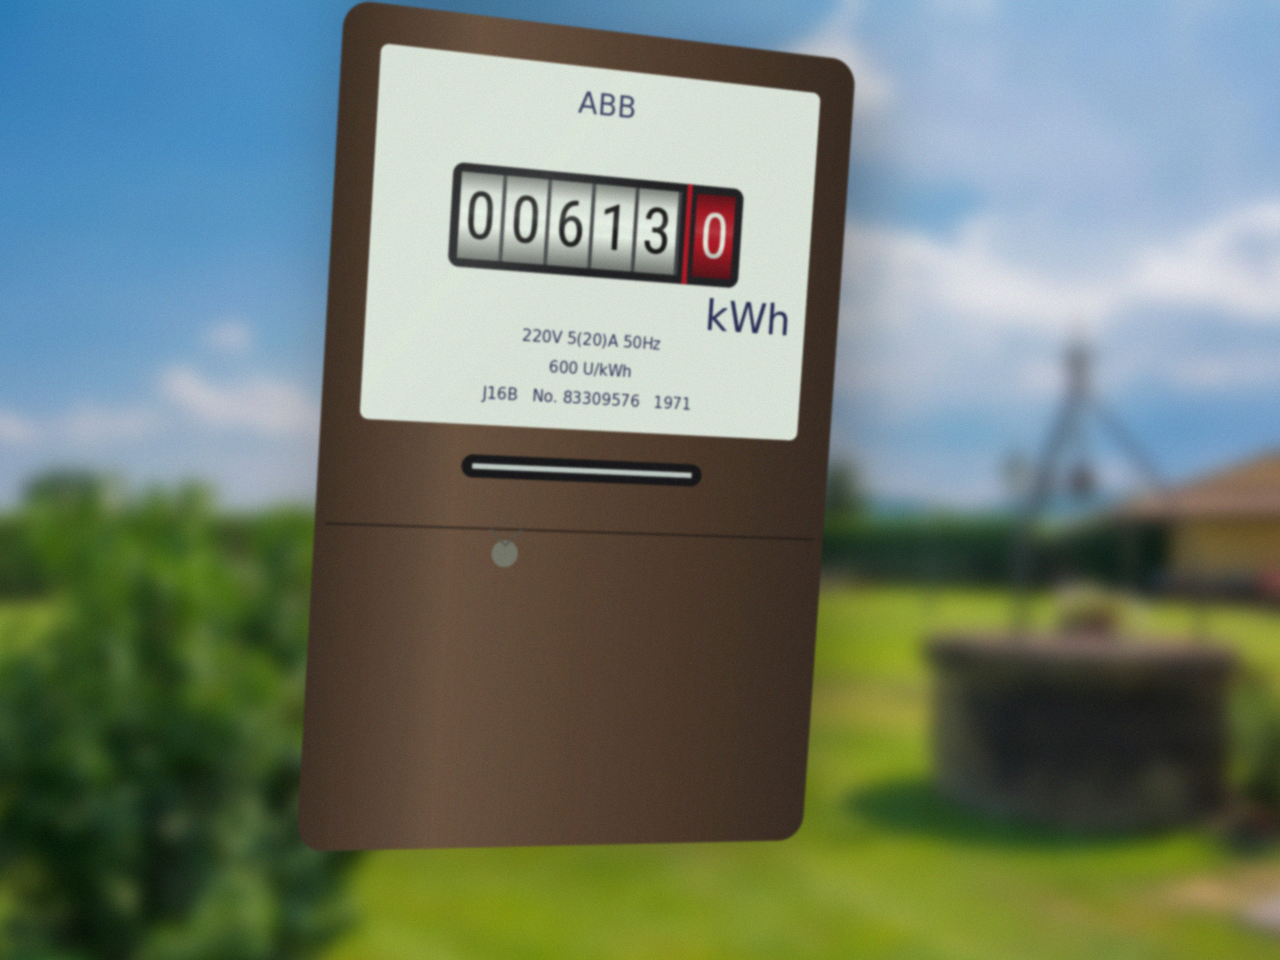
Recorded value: 613.0 kWh
